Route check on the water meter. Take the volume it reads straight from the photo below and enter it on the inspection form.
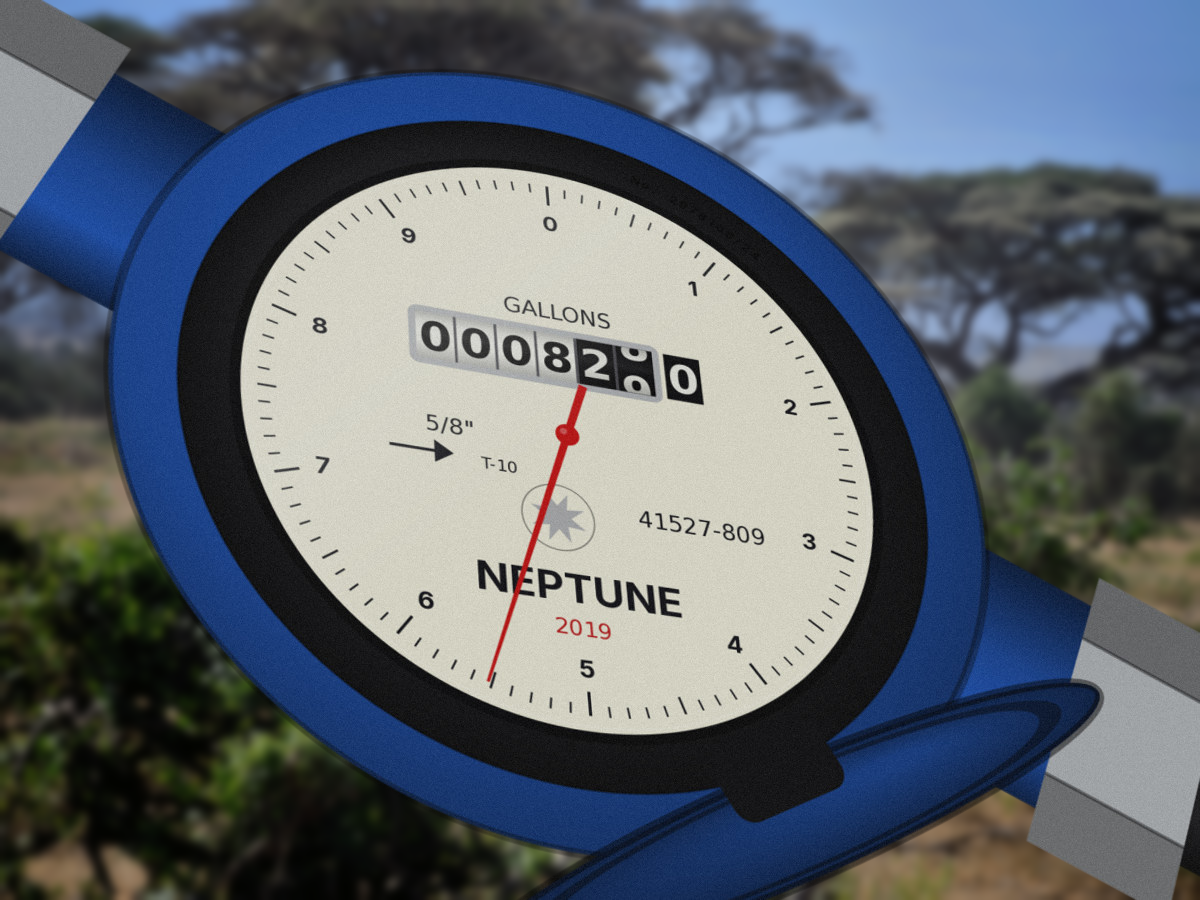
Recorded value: 8285.5 gal
